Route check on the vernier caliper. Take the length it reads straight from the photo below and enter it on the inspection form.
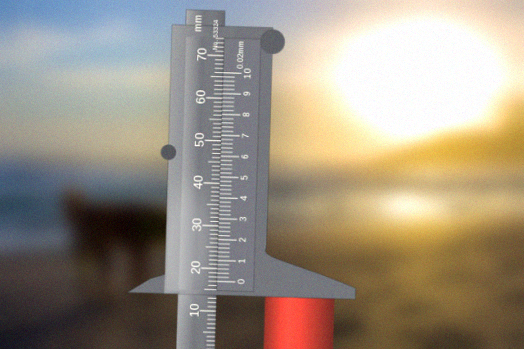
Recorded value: 17.0 mm
